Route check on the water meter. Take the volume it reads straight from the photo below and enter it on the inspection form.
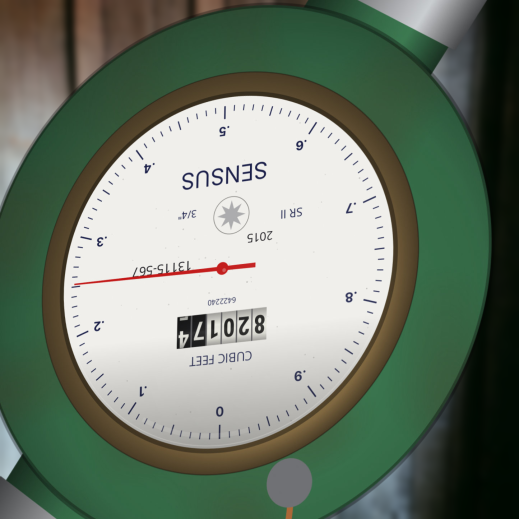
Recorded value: 820174.25 ft³
